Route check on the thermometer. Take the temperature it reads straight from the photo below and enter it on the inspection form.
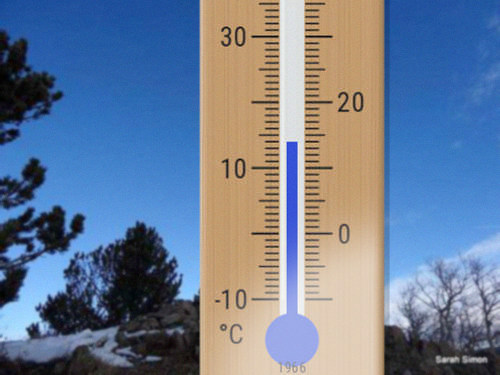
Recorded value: 14 °C
